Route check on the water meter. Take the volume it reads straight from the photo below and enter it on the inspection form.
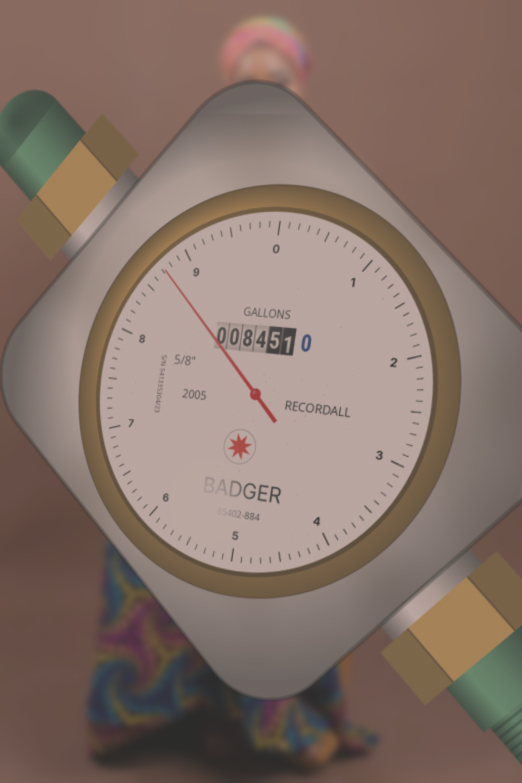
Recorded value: 84508.7 gal
